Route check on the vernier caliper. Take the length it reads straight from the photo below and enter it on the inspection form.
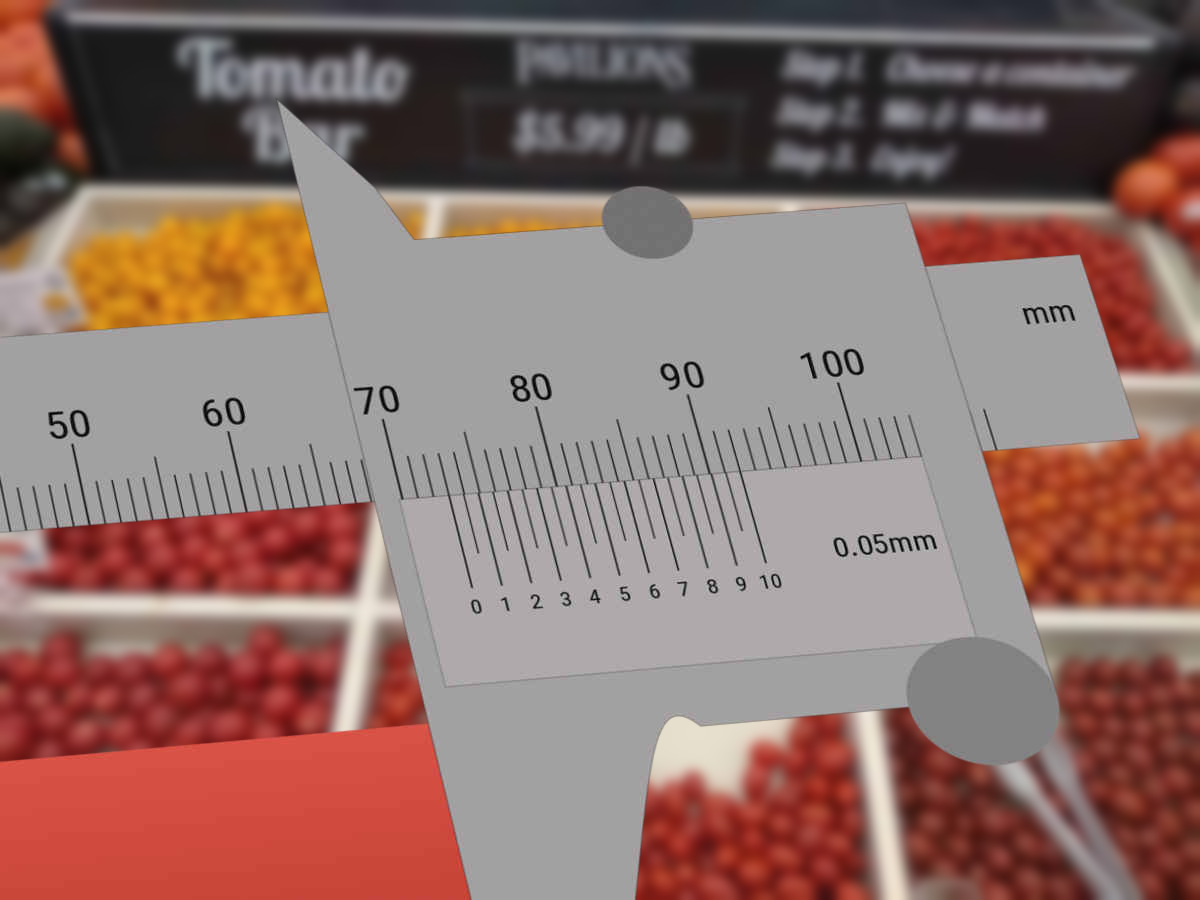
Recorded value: 73.0 mm
